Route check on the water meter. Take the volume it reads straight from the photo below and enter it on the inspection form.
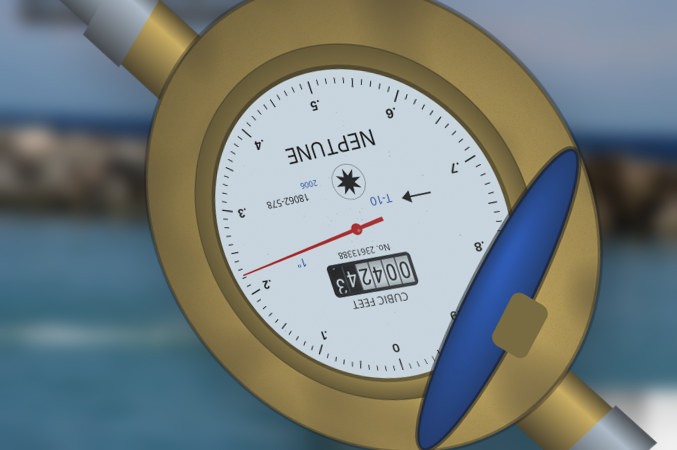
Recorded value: 4243.22 ft³
